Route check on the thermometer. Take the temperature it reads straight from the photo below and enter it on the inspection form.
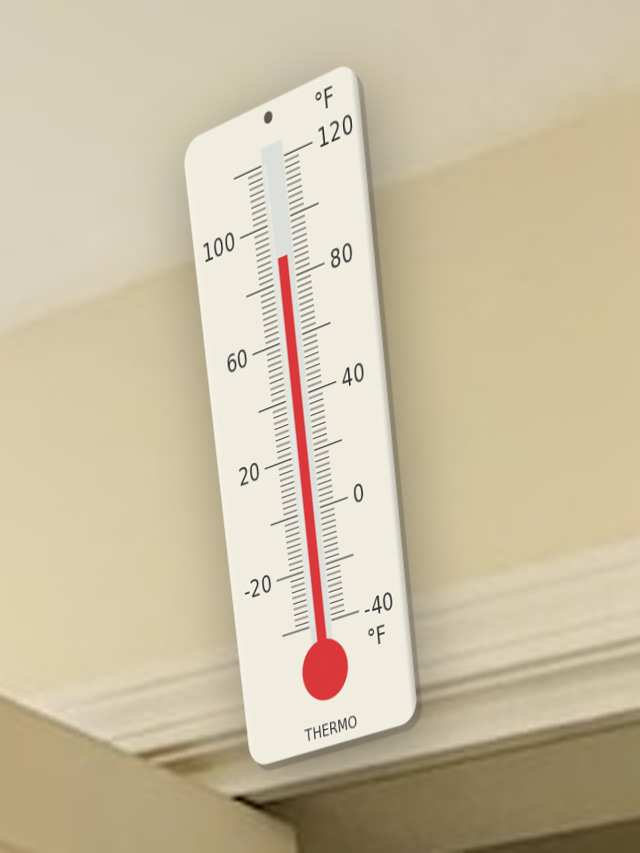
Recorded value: 88 °F
